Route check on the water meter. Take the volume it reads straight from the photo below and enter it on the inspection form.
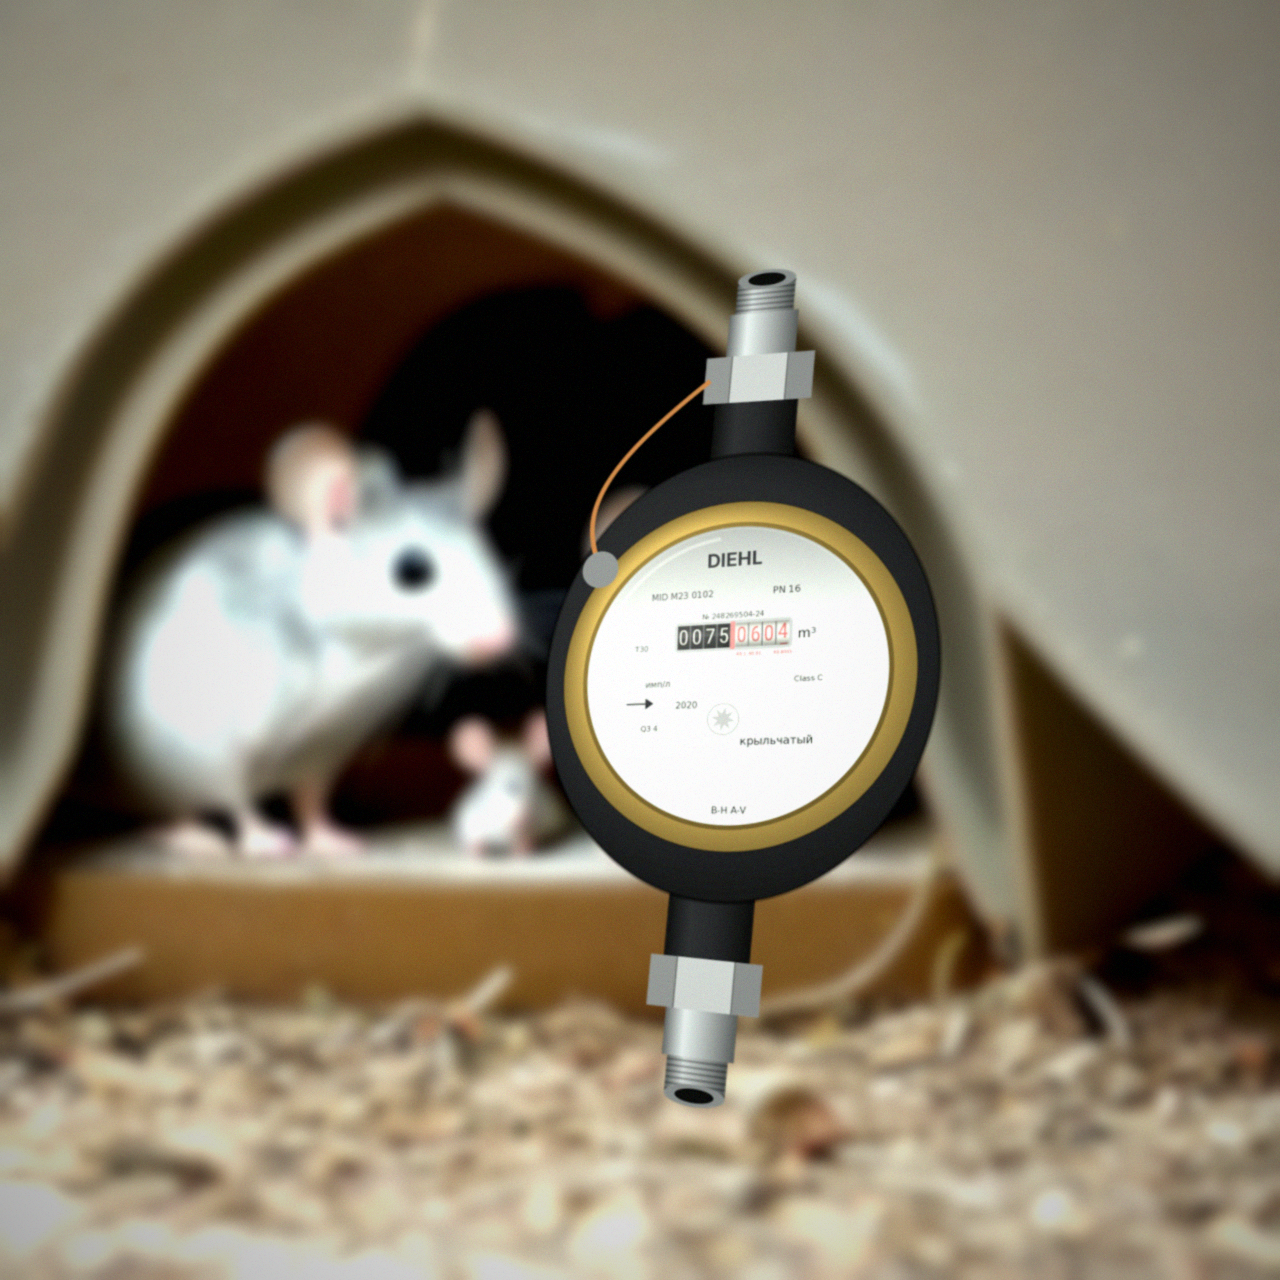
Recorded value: 75.0604 m³
